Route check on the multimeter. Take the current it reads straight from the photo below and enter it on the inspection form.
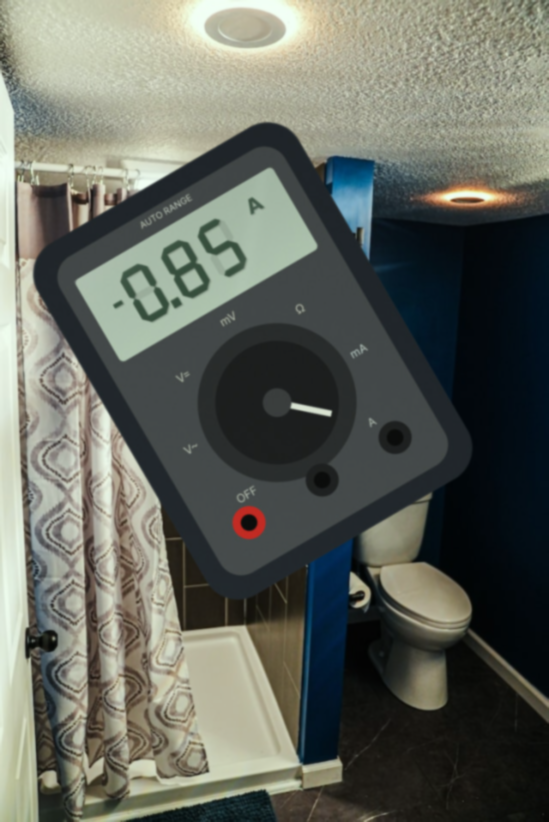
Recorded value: -0.85 A
